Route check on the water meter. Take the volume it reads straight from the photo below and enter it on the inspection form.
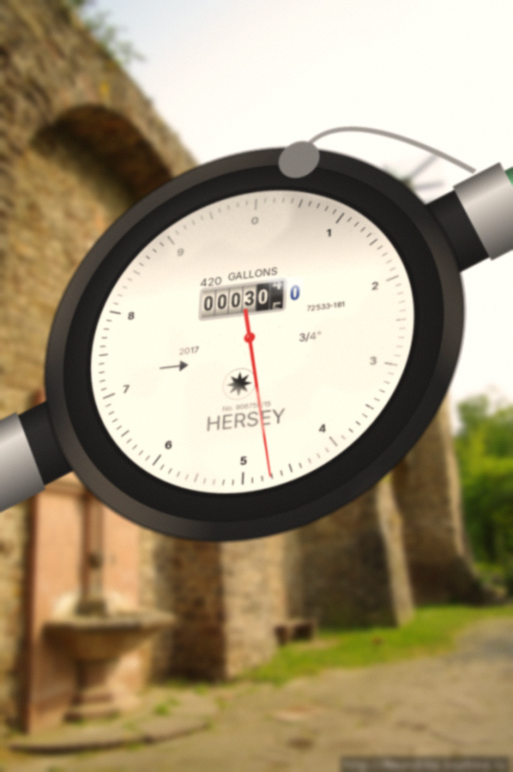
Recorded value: 3044.7 gal
